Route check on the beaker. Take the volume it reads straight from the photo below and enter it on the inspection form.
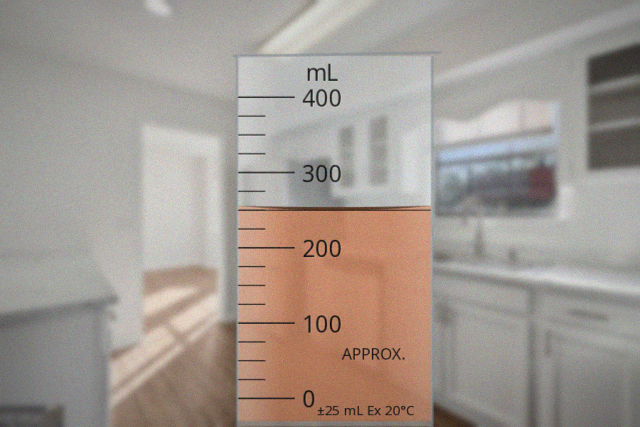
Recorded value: 250 mL
